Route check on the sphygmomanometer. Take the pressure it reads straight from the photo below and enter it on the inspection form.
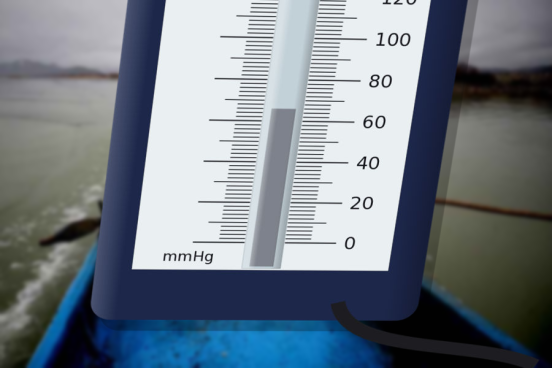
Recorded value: 66 mmHg
